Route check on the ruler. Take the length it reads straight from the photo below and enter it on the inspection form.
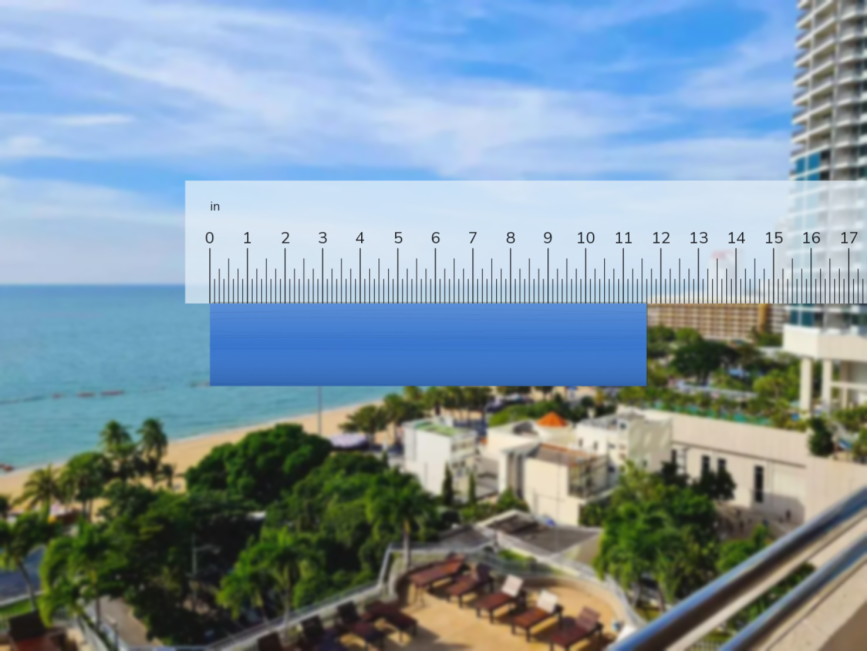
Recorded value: 11.625 in
